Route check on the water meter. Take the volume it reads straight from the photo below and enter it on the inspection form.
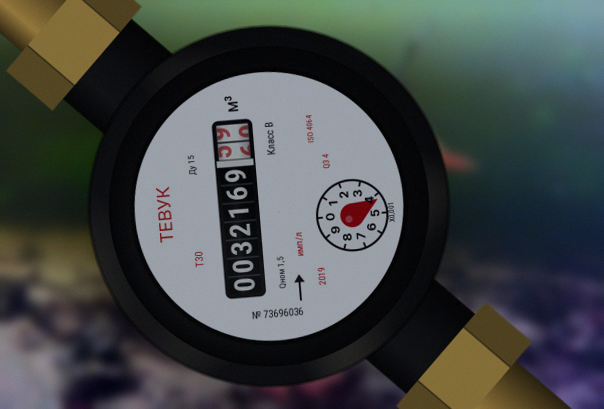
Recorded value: 32169.594 m³
